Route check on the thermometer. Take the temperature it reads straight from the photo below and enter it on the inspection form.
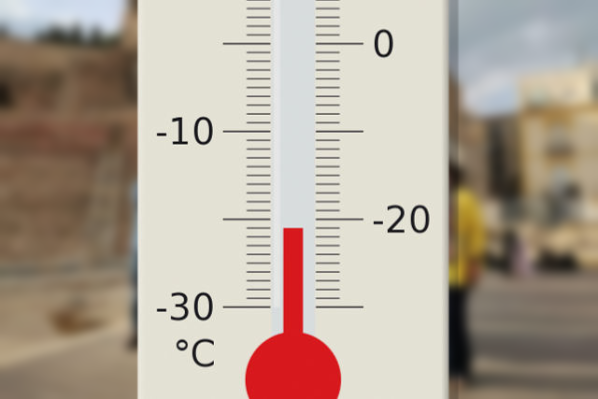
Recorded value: -21 °C
